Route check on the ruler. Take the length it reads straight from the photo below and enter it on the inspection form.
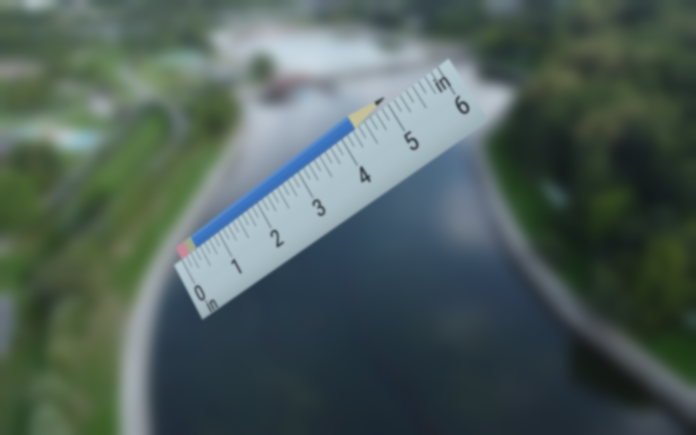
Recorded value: 5 in
